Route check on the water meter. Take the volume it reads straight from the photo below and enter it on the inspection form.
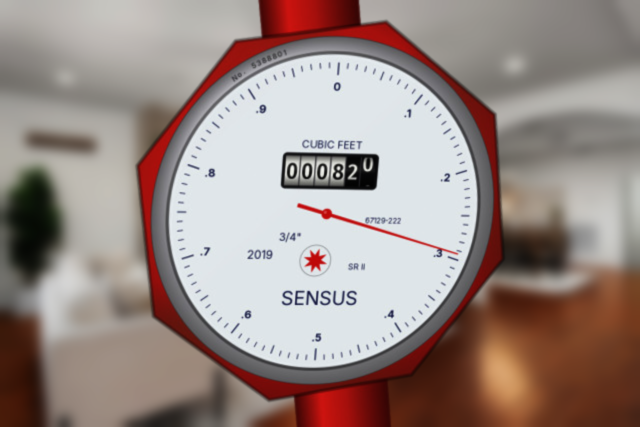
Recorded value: 820.29 ft³
